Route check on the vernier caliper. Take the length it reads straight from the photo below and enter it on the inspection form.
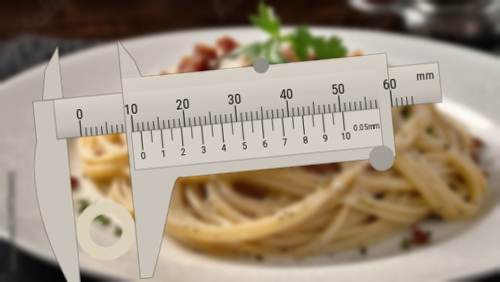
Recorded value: 11.5 mm
